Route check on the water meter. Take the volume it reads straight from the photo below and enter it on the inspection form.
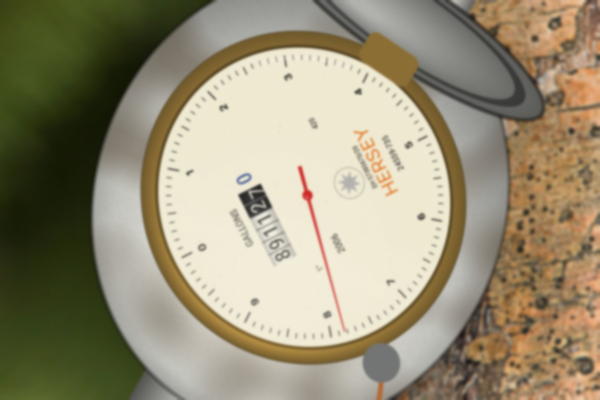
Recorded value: 8911267.8 gal
